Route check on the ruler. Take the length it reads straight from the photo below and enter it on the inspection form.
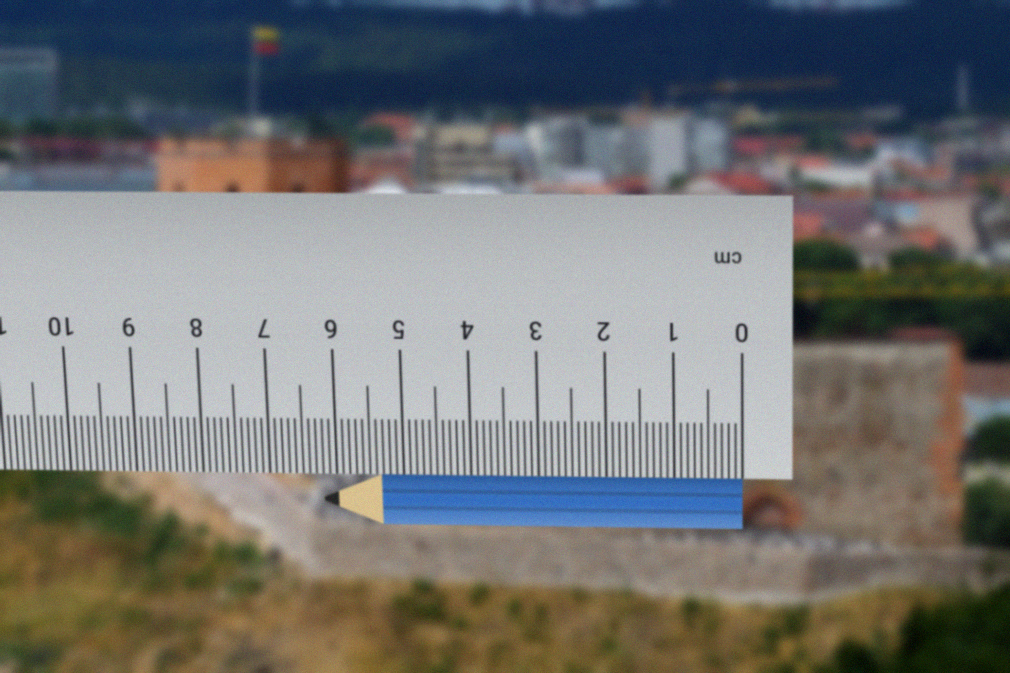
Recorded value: 6.2 cm
